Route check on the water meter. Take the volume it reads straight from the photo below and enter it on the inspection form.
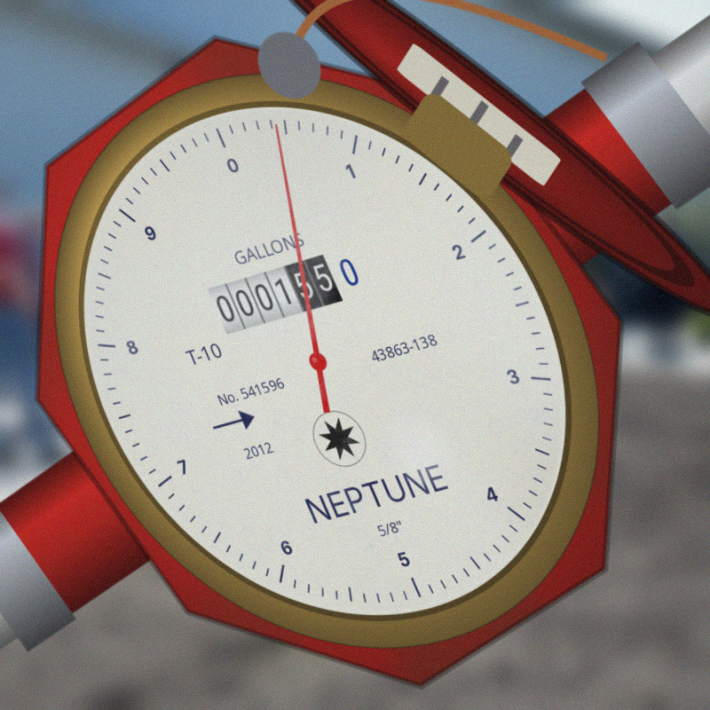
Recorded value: 1550.4 gal
